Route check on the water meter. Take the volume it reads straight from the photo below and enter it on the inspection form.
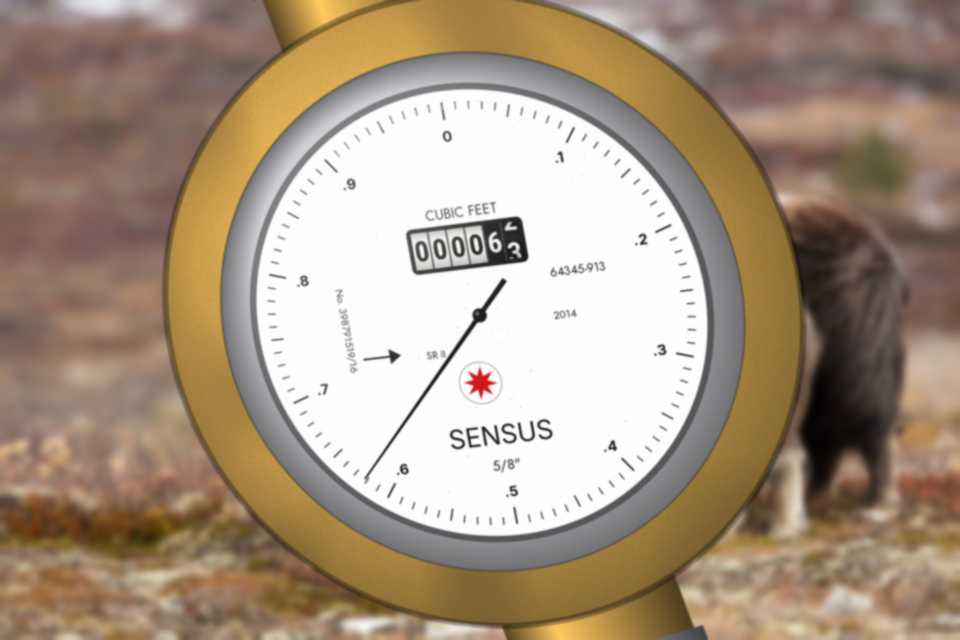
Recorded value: 62.62 ft³
